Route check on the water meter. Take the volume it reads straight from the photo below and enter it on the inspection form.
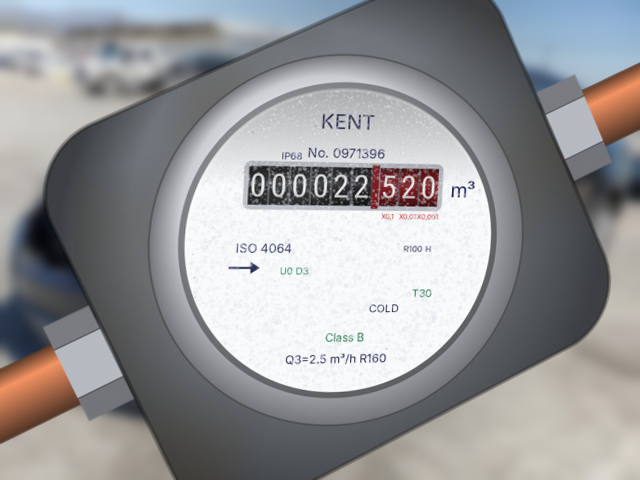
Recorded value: 22.520 m³
